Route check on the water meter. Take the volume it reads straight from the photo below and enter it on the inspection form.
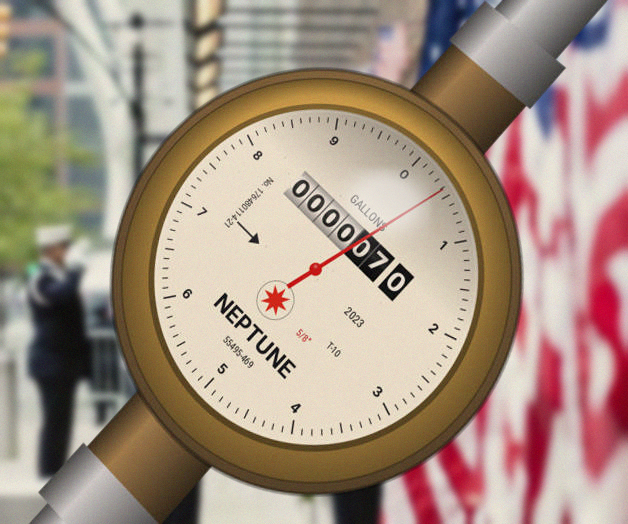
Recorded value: 70.4 gal
